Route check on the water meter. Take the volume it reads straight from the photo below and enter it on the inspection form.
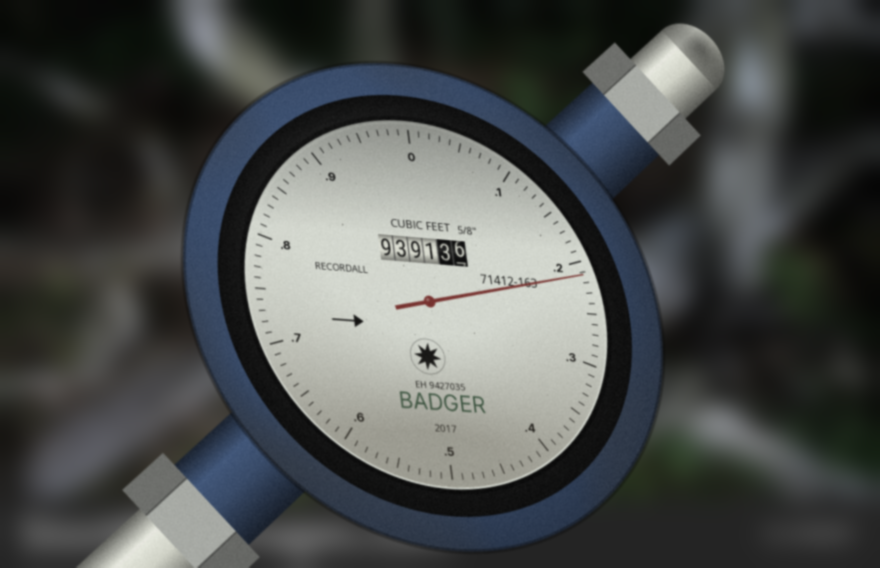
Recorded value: 939136.21 ft³
